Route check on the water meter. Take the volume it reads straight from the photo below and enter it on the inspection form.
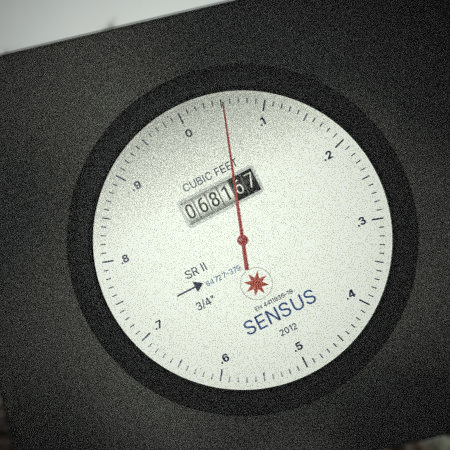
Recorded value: 68167.05 ft³
